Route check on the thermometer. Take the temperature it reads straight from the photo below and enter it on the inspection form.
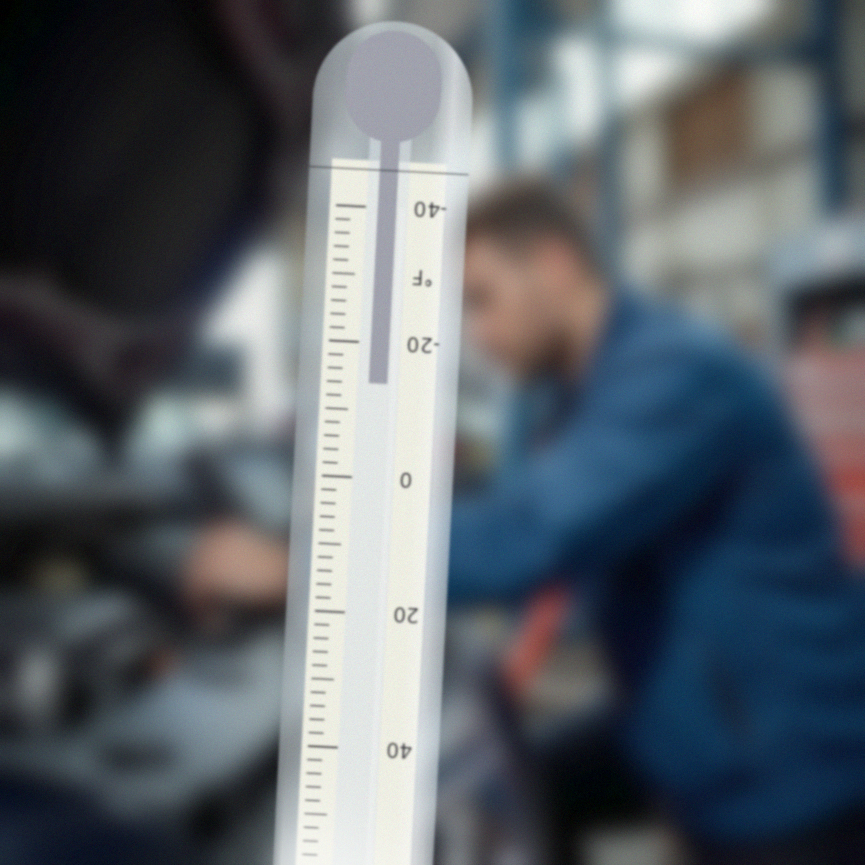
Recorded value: -14 °F
